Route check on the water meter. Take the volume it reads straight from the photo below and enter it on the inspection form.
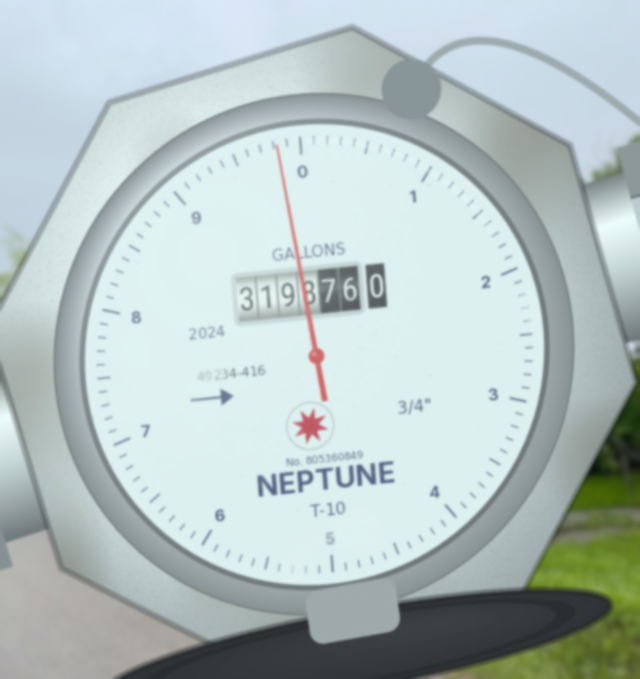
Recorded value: 3198759.8 gal
